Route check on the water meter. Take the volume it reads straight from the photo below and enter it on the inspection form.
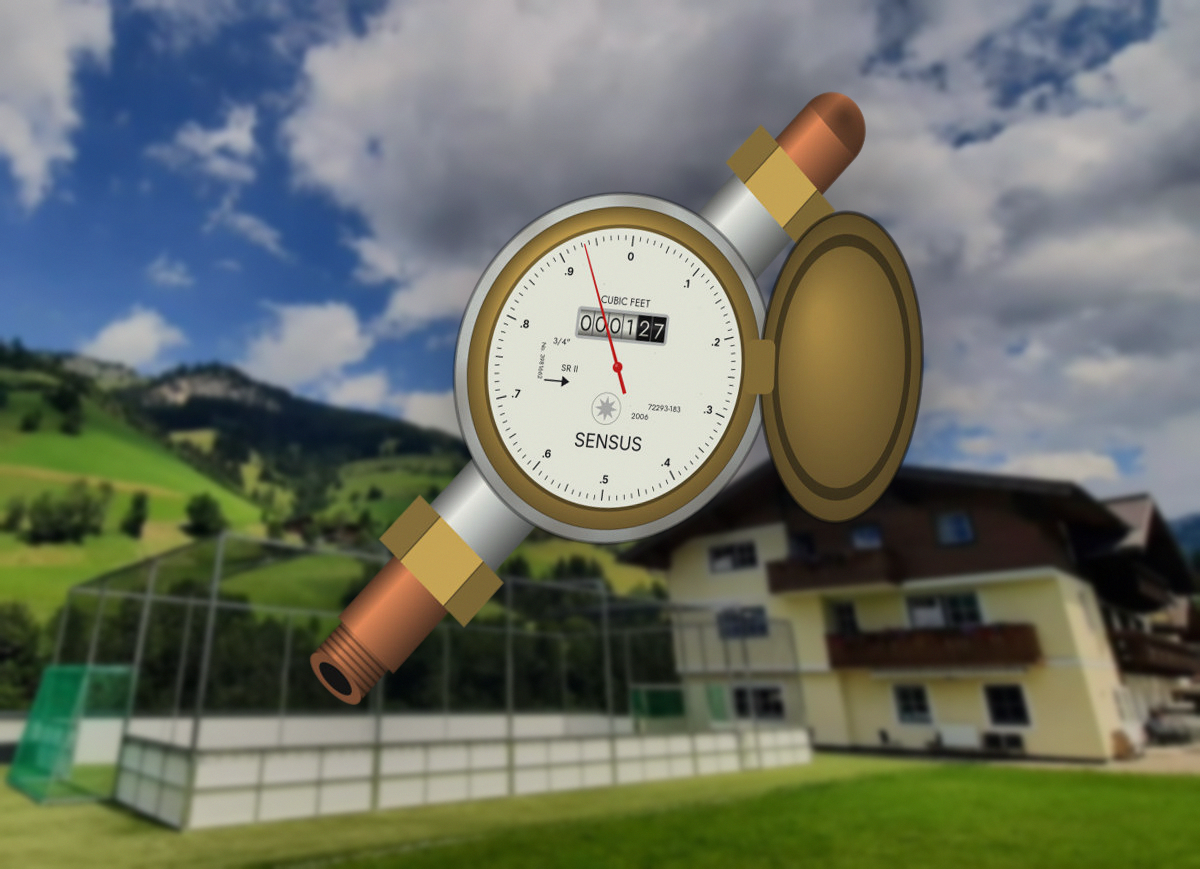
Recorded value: 126.93 ft³
